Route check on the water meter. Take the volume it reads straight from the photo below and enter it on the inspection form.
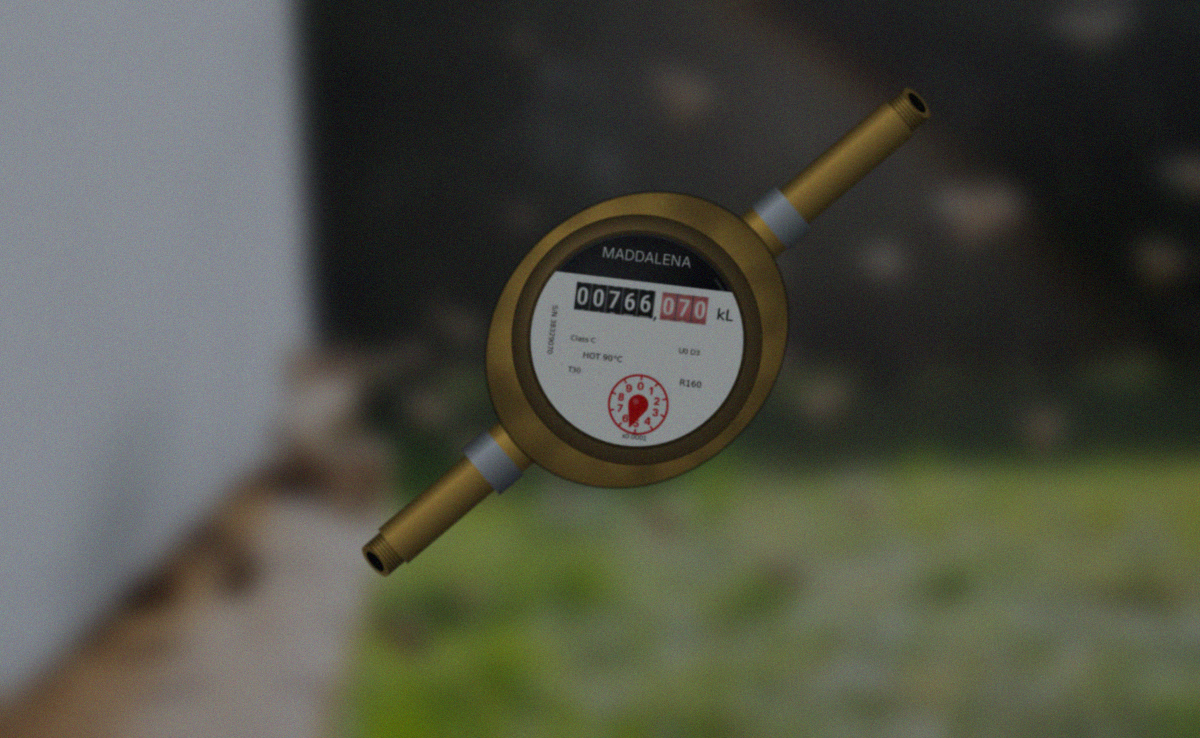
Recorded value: 766.0705 kL
